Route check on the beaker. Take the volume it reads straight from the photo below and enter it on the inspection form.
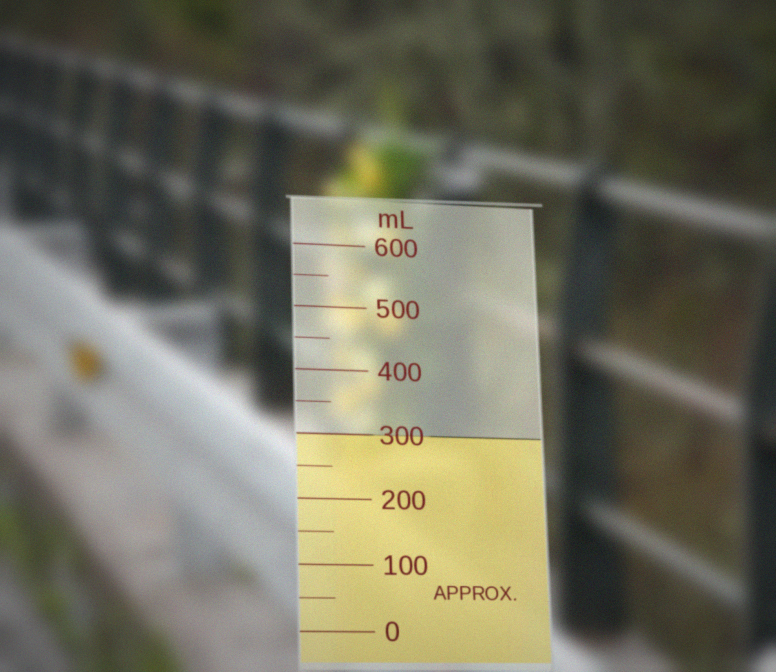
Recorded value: 300 mL
